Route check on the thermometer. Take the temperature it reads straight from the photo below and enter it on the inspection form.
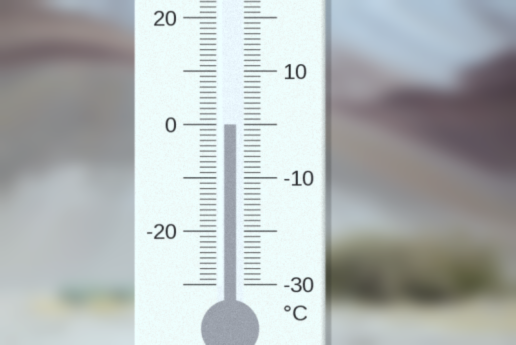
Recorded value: 0 °C
